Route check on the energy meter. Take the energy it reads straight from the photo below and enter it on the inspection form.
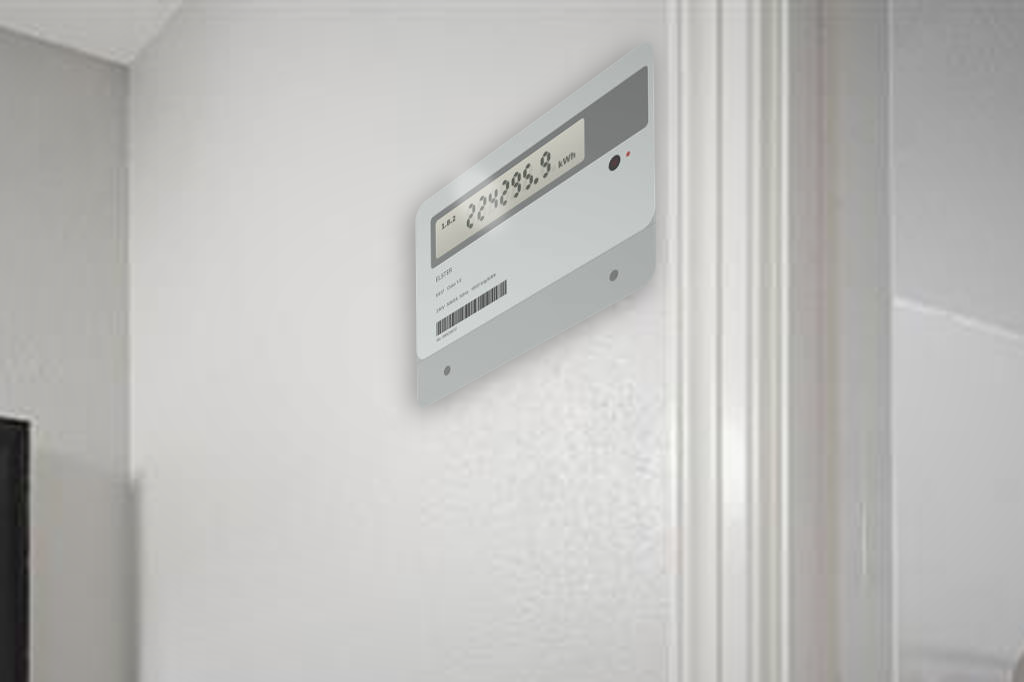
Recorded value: 224295.9 kWh
